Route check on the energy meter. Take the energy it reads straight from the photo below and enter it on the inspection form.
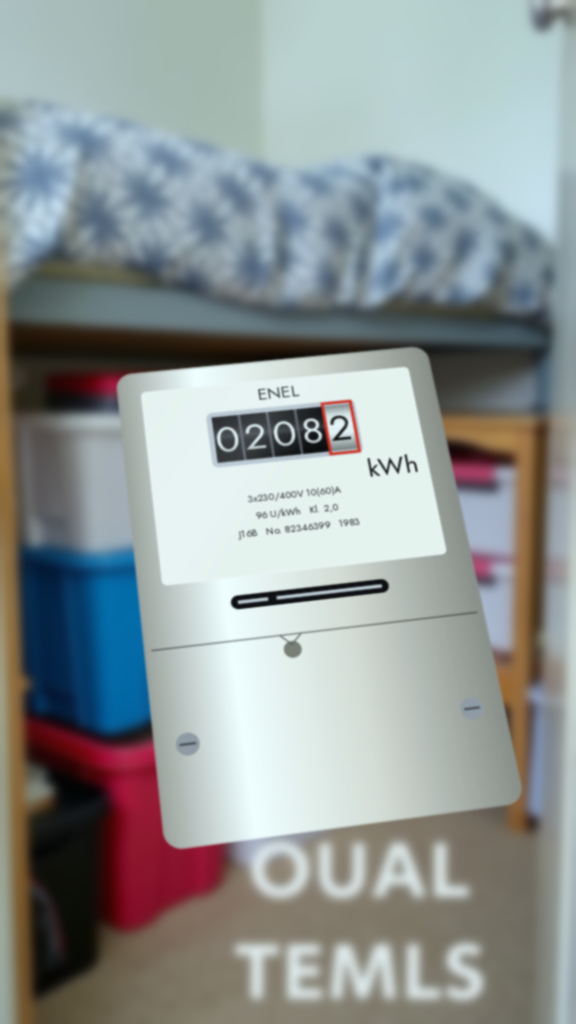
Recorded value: 208.2 kWh
